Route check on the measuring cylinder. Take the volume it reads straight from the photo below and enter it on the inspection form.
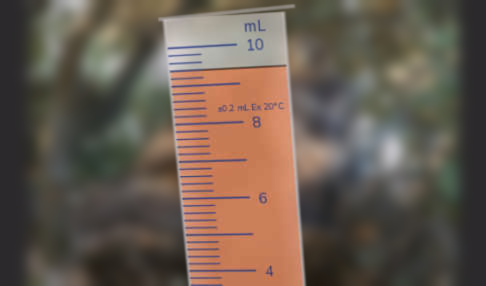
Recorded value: 9.4 mL
